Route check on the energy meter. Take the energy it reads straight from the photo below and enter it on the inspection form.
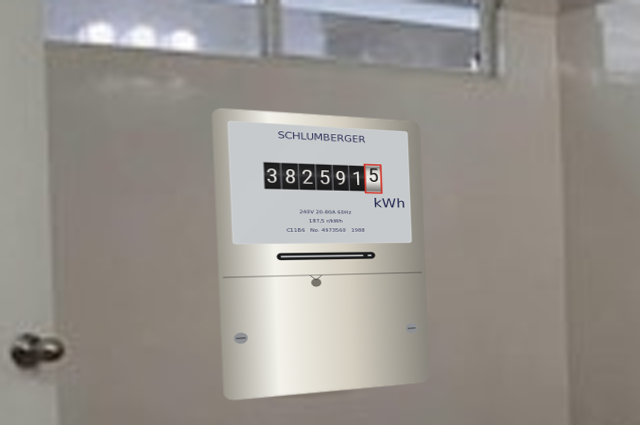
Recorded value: 382591.5 kWh
